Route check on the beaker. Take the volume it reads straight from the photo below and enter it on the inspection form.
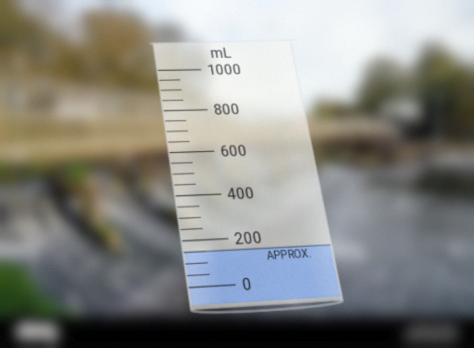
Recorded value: 150 mL
